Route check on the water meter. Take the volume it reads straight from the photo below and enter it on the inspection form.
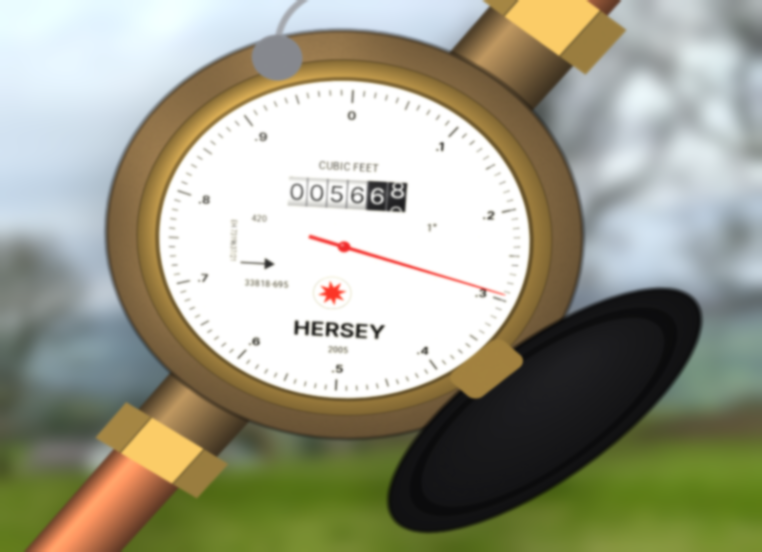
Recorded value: 5668.29 ft³
